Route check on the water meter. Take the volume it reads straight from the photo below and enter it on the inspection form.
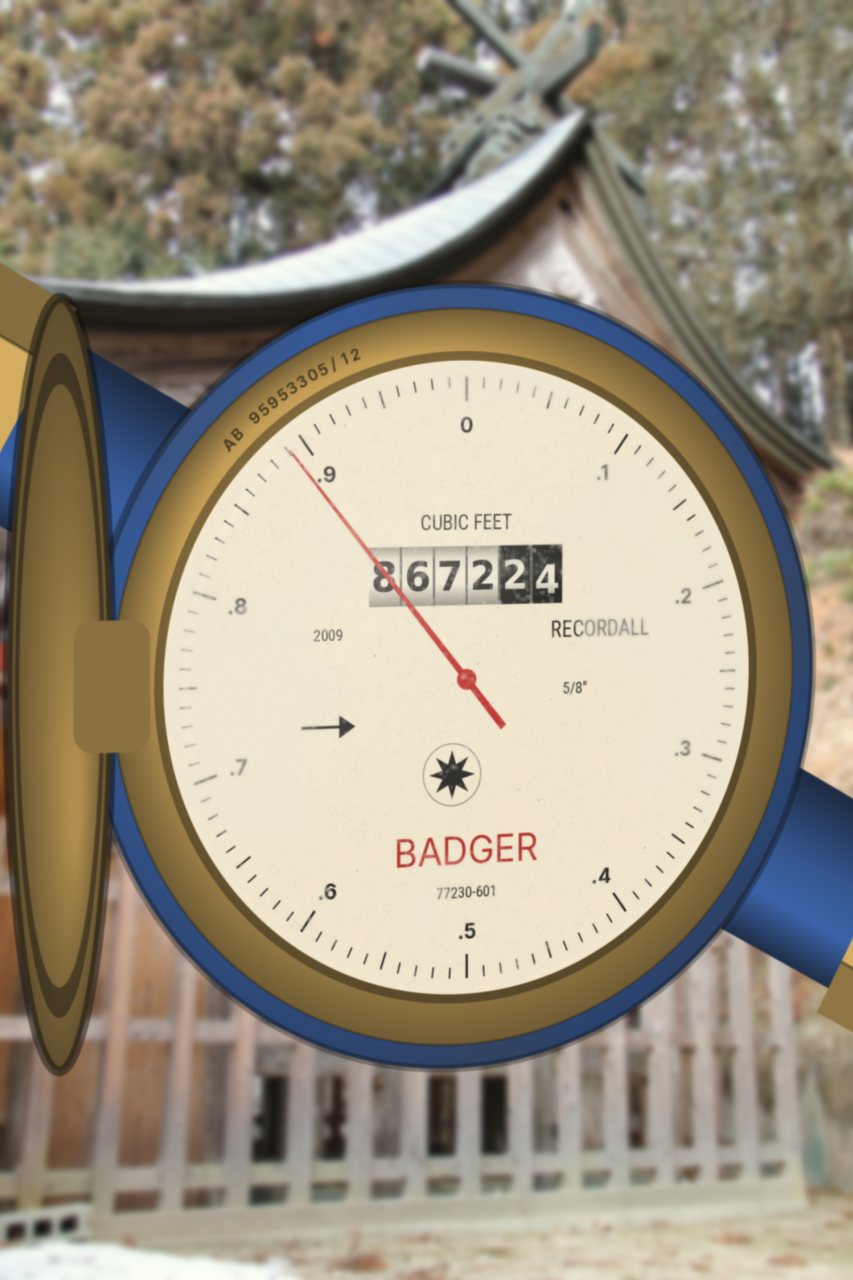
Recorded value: 867223.89 ft³
